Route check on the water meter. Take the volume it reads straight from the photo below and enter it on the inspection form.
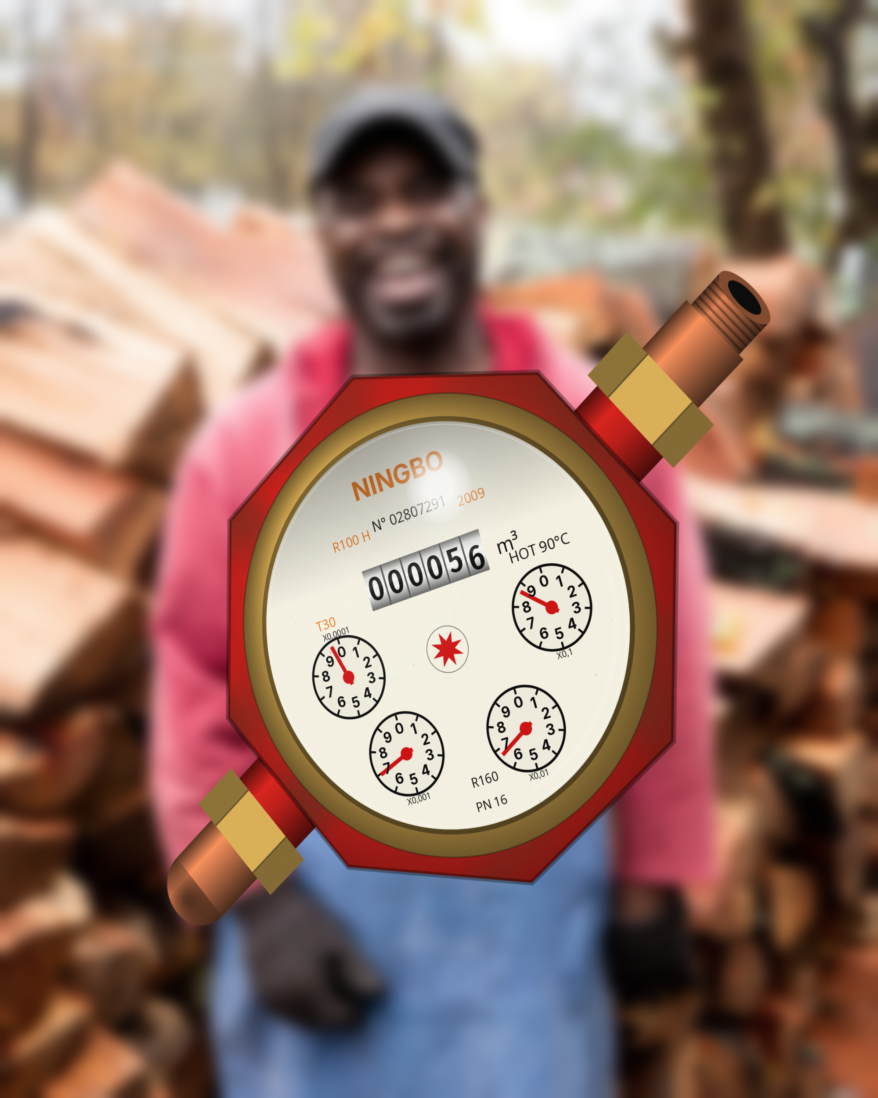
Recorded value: 55.8669 m³
